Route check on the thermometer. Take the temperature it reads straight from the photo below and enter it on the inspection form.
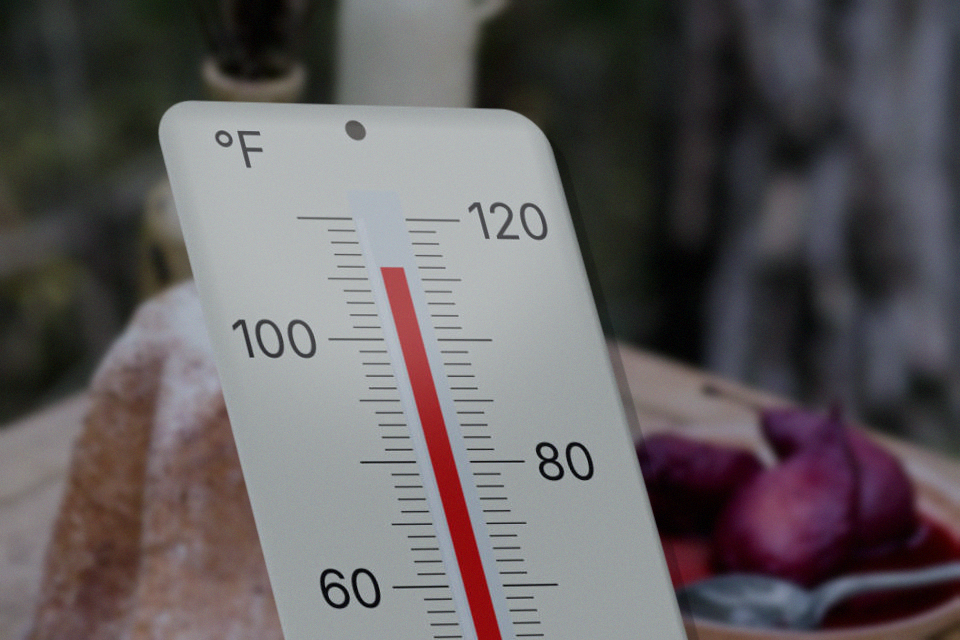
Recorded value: 112 °F
